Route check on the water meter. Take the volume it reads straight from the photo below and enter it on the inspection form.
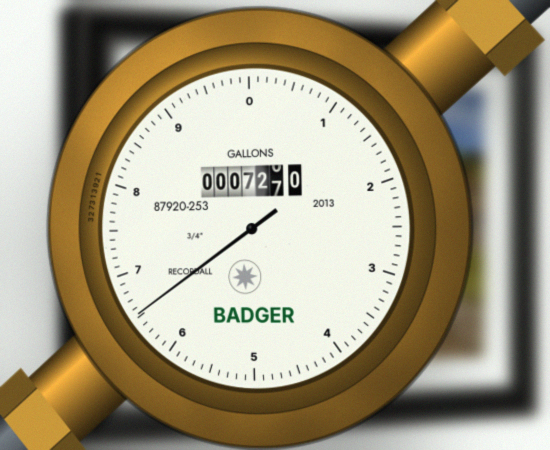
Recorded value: 7266.5 gal
